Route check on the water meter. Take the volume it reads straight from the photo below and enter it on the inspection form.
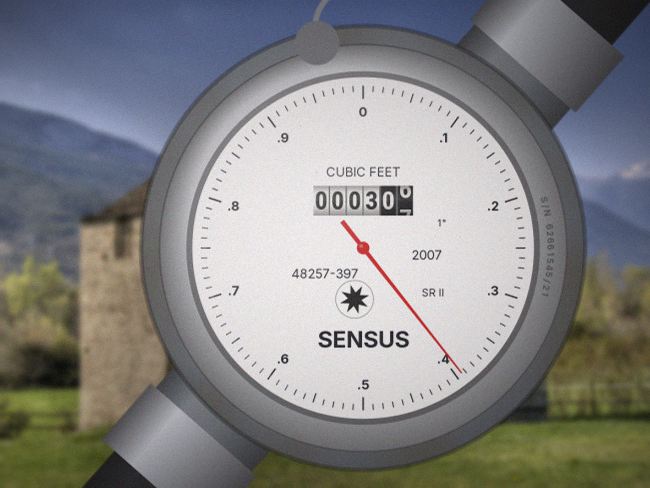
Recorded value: 306.39 ft³
